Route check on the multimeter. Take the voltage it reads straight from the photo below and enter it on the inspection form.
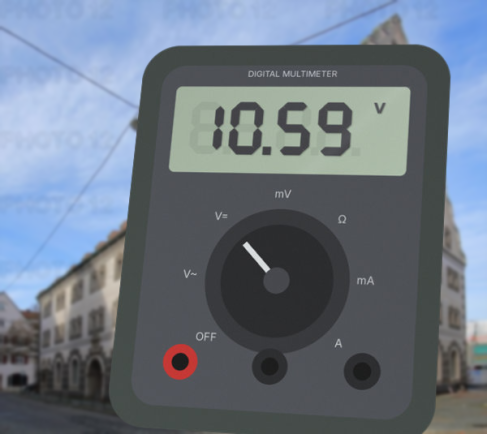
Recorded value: 10.59 V
